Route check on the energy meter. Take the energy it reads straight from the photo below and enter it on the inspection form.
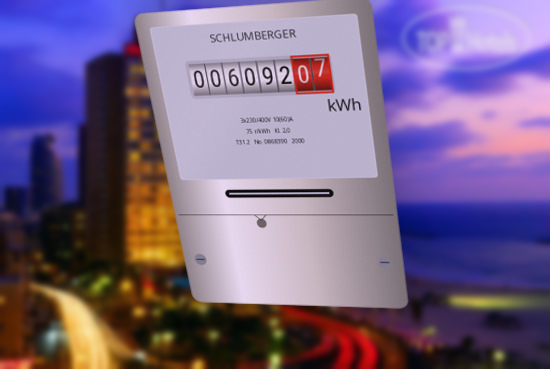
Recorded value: 6092.07 kWh
